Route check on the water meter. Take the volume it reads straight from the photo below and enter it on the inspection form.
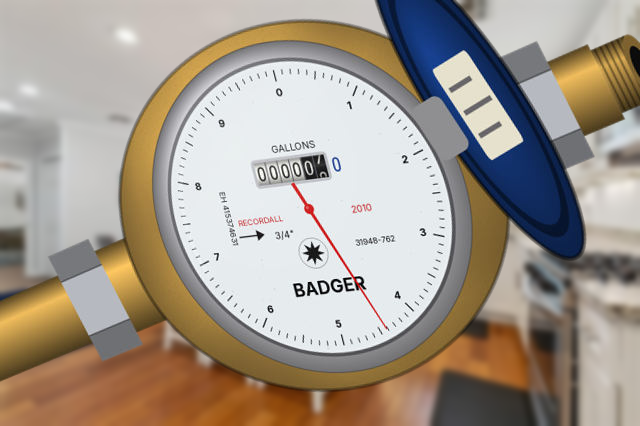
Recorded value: 74.4 gal
